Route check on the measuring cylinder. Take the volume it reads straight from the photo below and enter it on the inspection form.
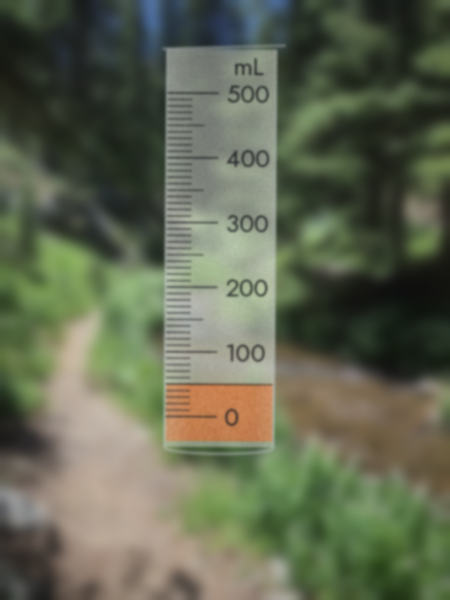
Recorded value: 50 mL
